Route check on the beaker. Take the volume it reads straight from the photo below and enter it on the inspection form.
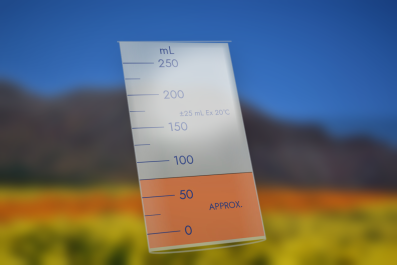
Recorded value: 75 mL
